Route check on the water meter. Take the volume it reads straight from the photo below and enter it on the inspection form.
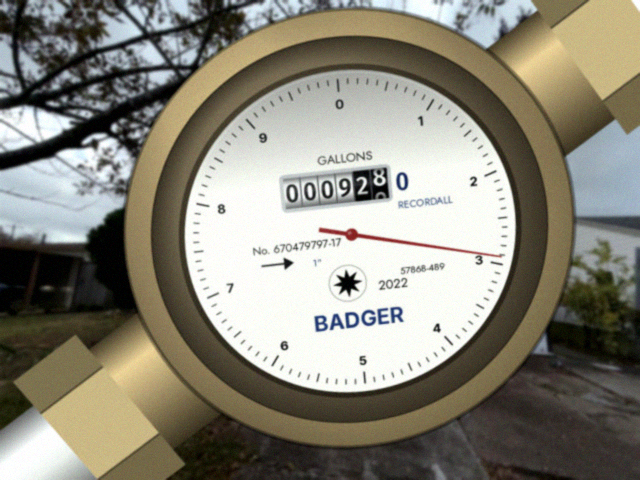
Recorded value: 9282.9 gal
